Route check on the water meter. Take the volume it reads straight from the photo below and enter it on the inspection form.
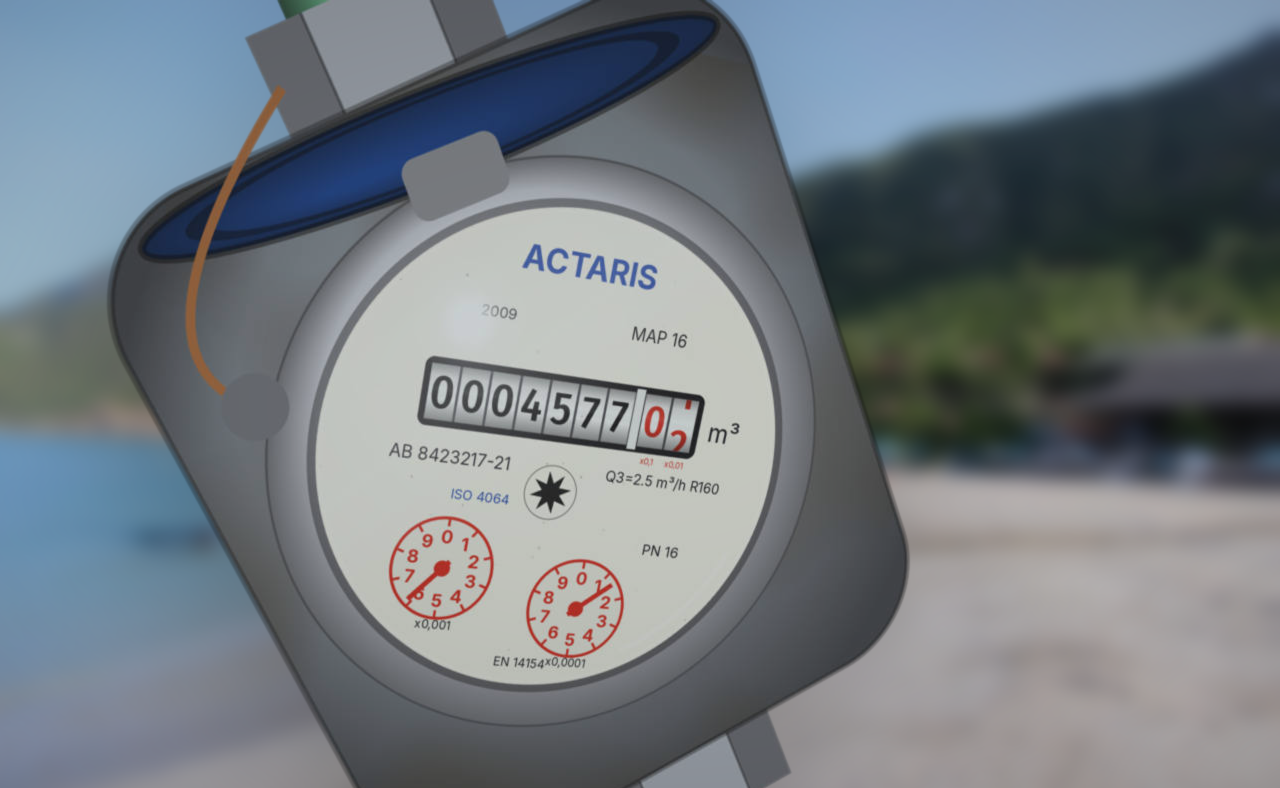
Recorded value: 4577.0161 m³
